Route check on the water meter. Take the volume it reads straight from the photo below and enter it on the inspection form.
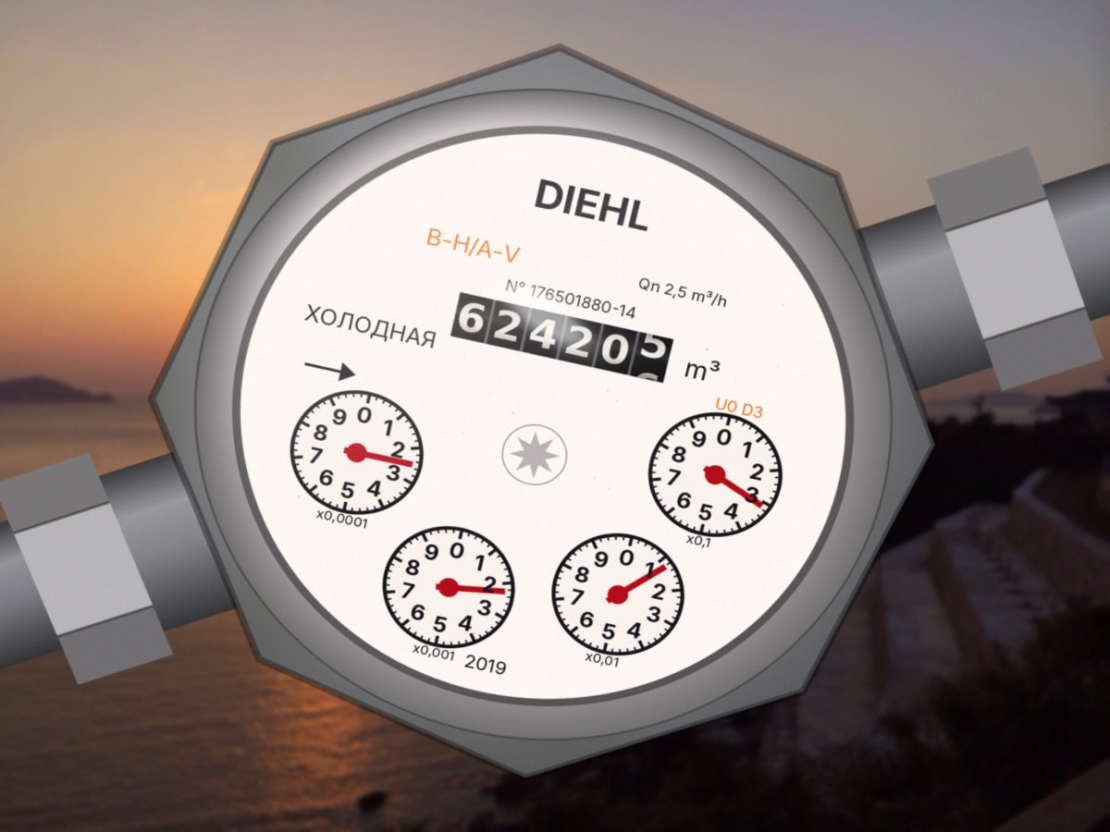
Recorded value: 624205.3122 m³
